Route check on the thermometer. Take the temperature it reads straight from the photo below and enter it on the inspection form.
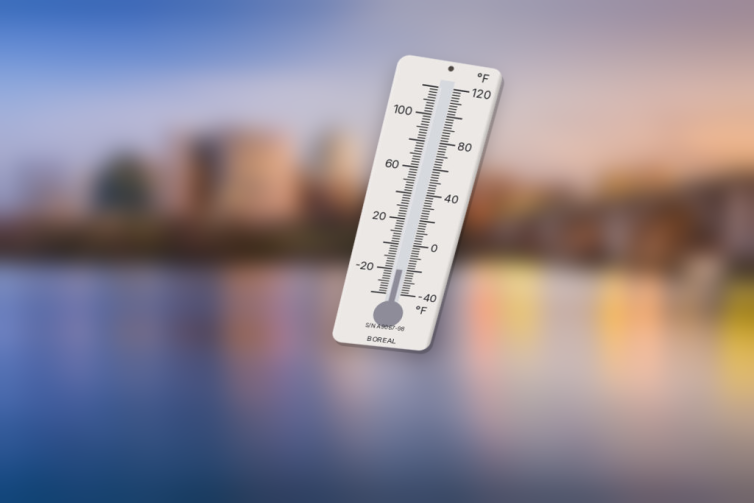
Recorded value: -20 °F
